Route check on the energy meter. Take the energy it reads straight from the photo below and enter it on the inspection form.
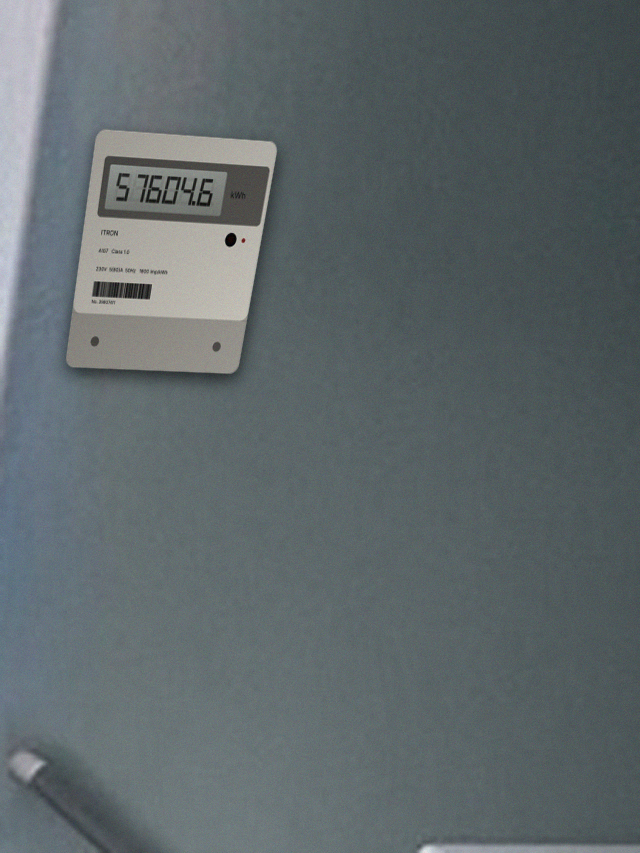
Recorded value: 57604.6 kWh
